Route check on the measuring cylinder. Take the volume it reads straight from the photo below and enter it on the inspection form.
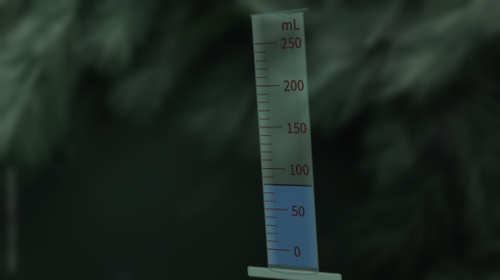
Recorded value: 80 mL
